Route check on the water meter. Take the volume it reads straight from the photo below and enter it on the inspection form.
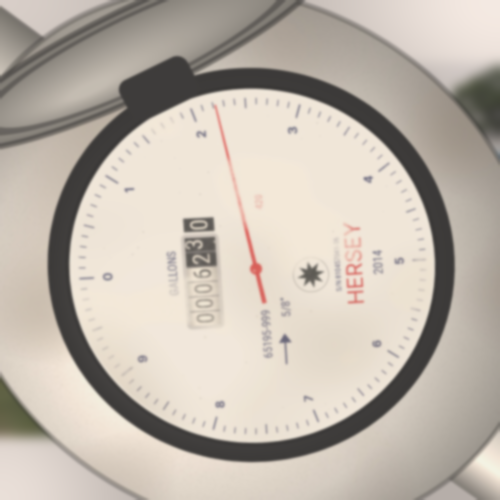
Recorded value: 6232.2 gal
